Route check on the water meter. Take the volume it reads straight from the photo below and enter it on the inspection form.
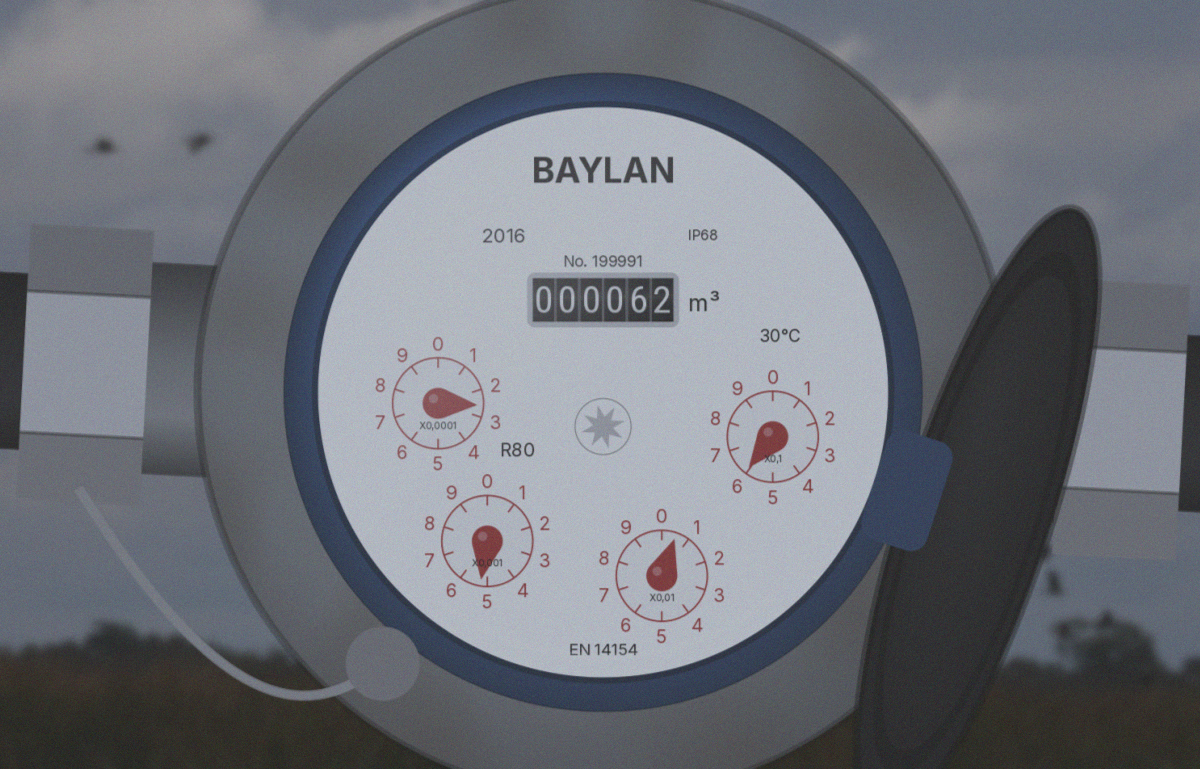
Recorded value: 62.6052 m³
